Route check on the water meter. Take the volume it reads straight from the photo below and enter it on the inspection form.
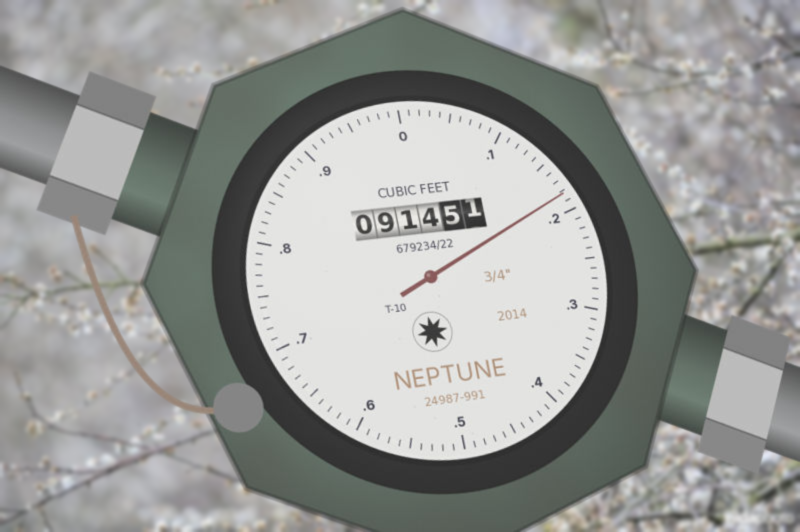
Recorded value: 91451.18 ft³
